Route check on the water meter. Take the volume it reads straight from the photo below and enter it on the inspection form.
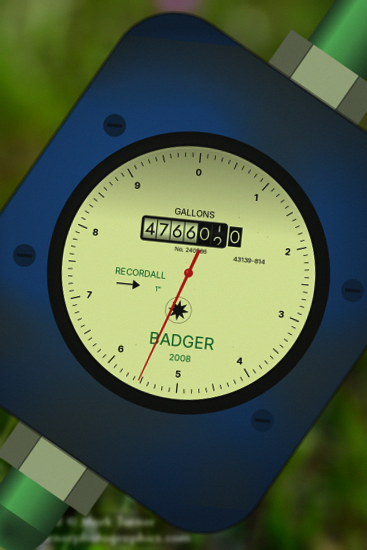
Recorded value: 4766015.5 gal
